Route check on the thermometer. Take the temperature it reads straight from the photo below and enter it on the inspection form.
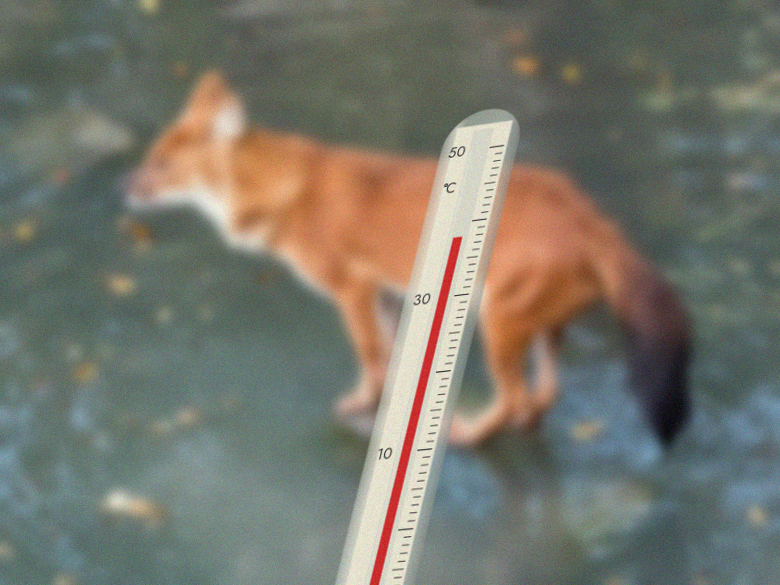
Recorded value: 38 °C
